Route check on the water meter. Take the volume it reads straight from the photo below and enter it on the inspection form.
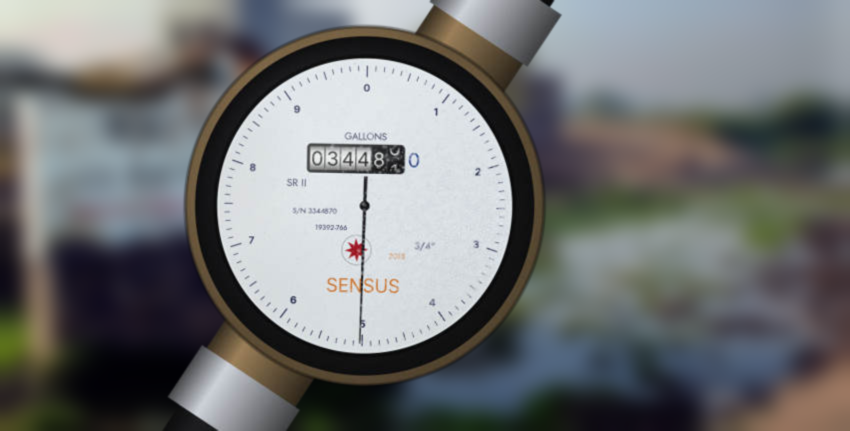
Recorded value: 344805.0 gal
